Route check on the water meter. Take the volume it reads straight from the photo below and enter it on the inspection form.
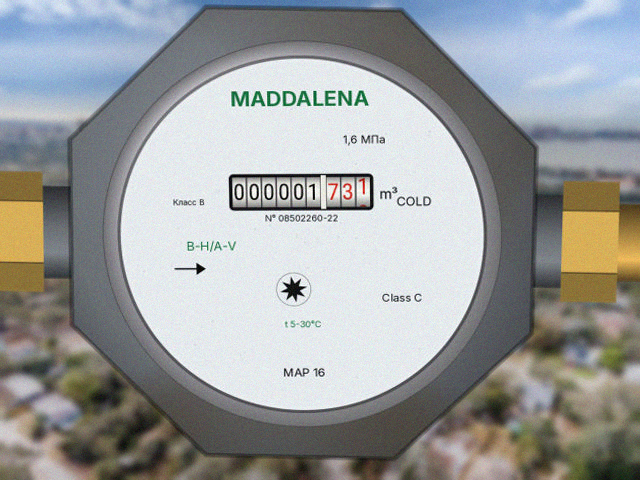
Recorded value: 1.731 m³
